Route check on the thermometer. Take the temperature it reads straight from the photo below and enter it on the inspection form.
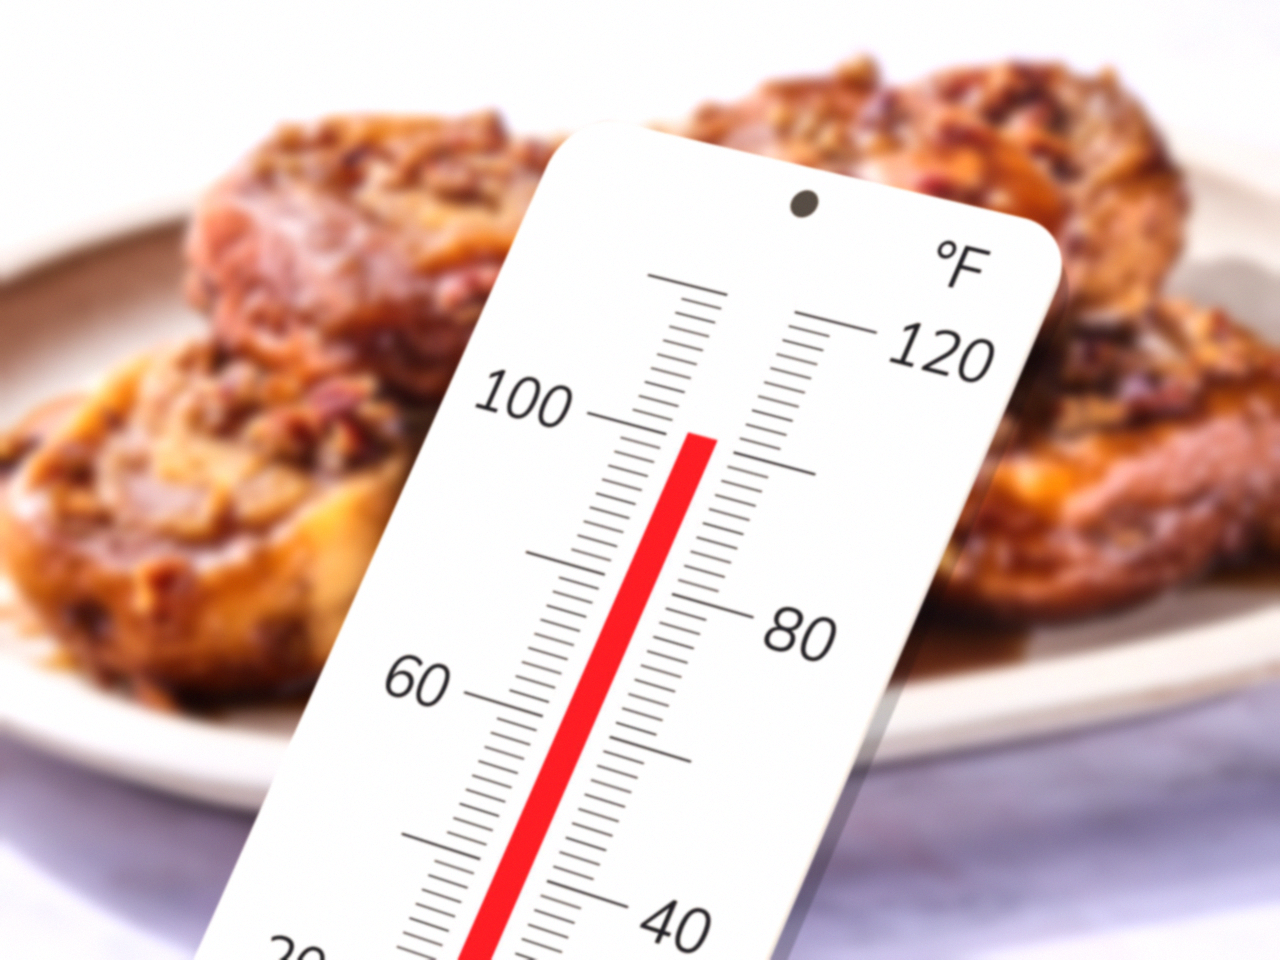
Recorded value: 101 °F
